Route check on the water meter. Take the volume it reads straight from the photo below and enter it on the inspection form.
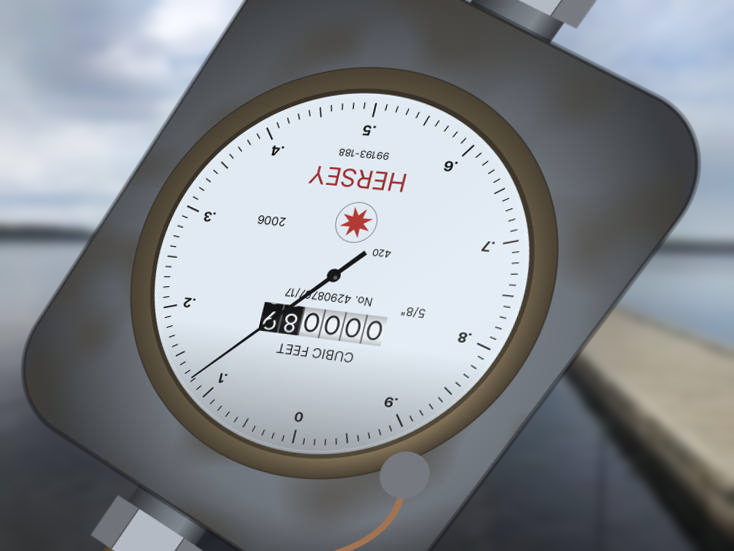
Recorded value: 89.12 ft³
